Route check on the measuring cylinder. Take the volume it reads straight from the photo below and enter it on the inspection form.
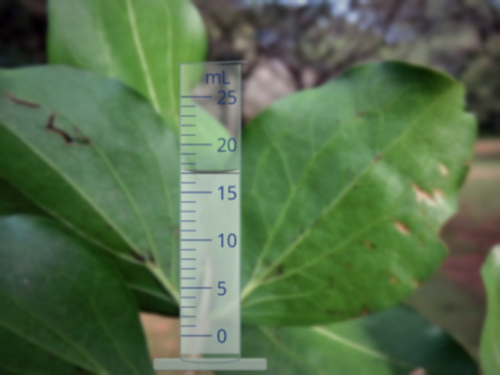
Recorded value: 17 mL
